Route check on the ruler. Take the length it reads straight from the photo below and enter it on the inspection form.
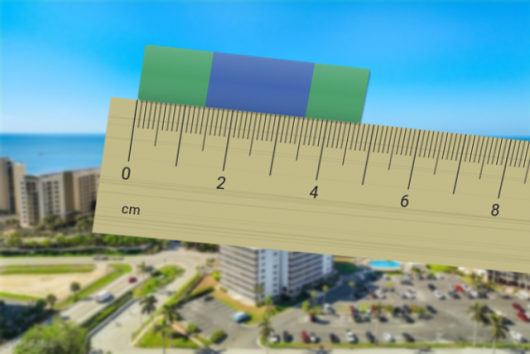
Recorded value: 4.7 cm
